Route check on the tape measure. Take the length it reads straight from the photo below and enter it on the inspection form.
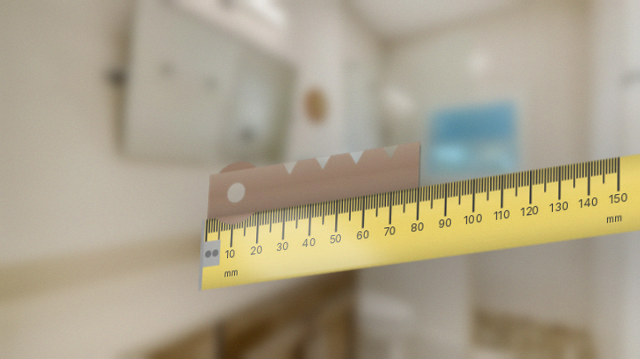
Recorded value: 80 mm
